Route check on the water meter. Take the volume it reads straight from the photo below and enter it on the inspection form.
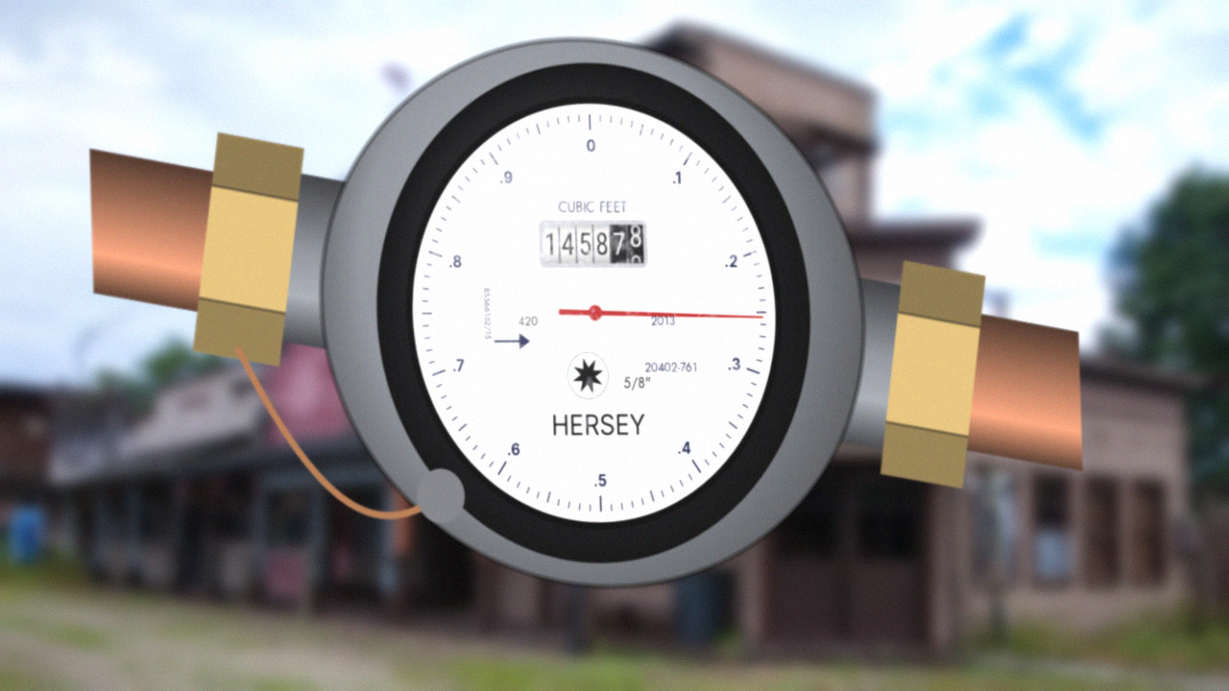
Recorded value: 145878.25 ft³
